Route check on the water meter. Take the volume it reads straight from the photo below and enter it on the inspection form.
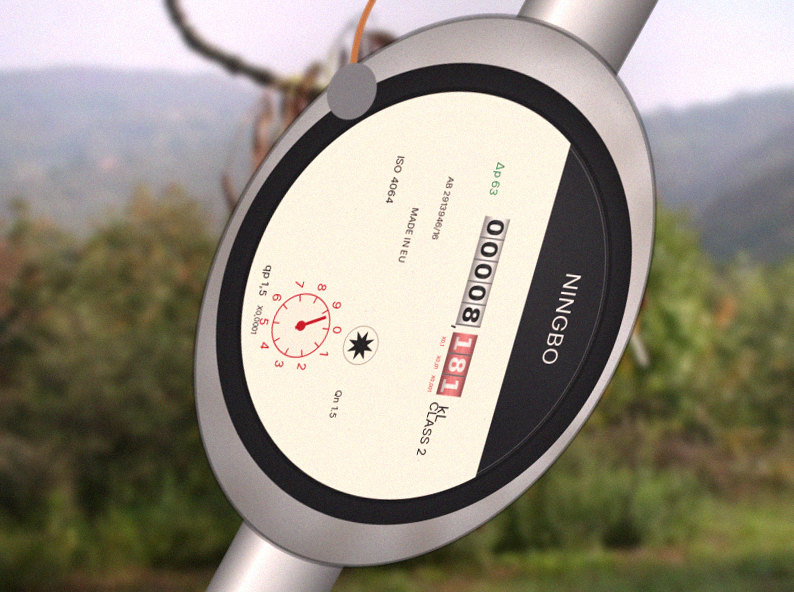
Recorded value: 8.1809 kL
